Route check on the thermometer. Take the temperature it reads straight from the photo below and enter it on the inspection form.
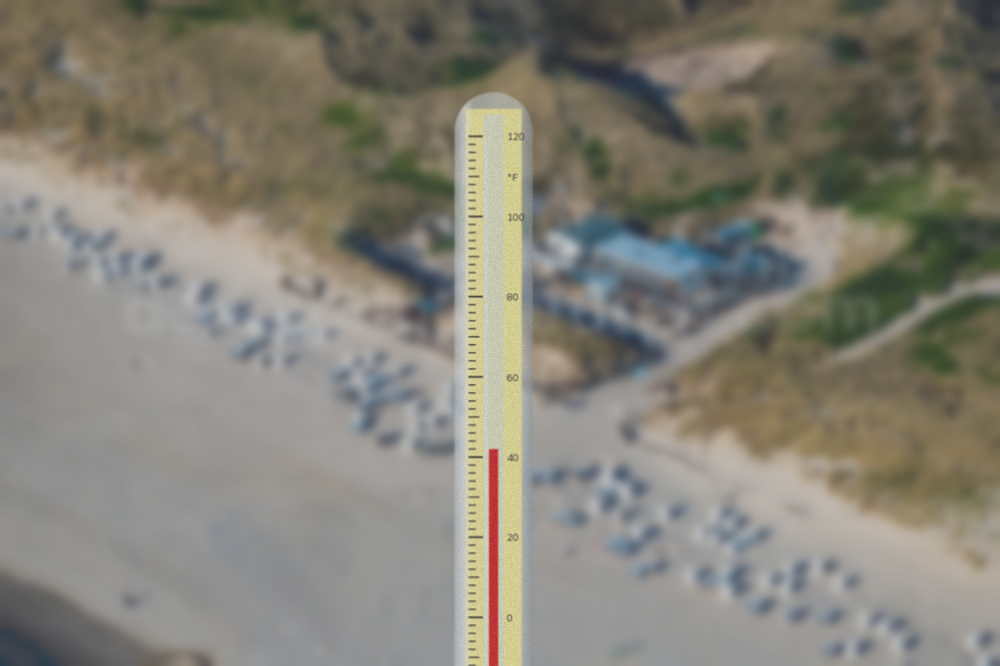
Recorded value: 42 °F
